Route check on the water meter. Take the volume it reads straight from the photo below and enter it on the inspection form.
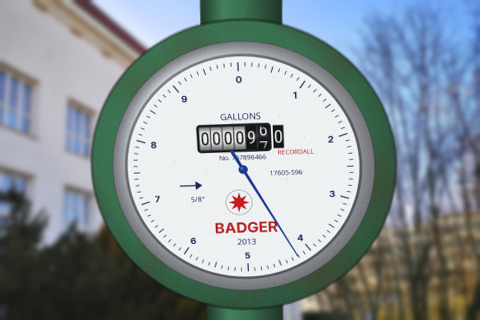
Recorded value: 964.2 gal
